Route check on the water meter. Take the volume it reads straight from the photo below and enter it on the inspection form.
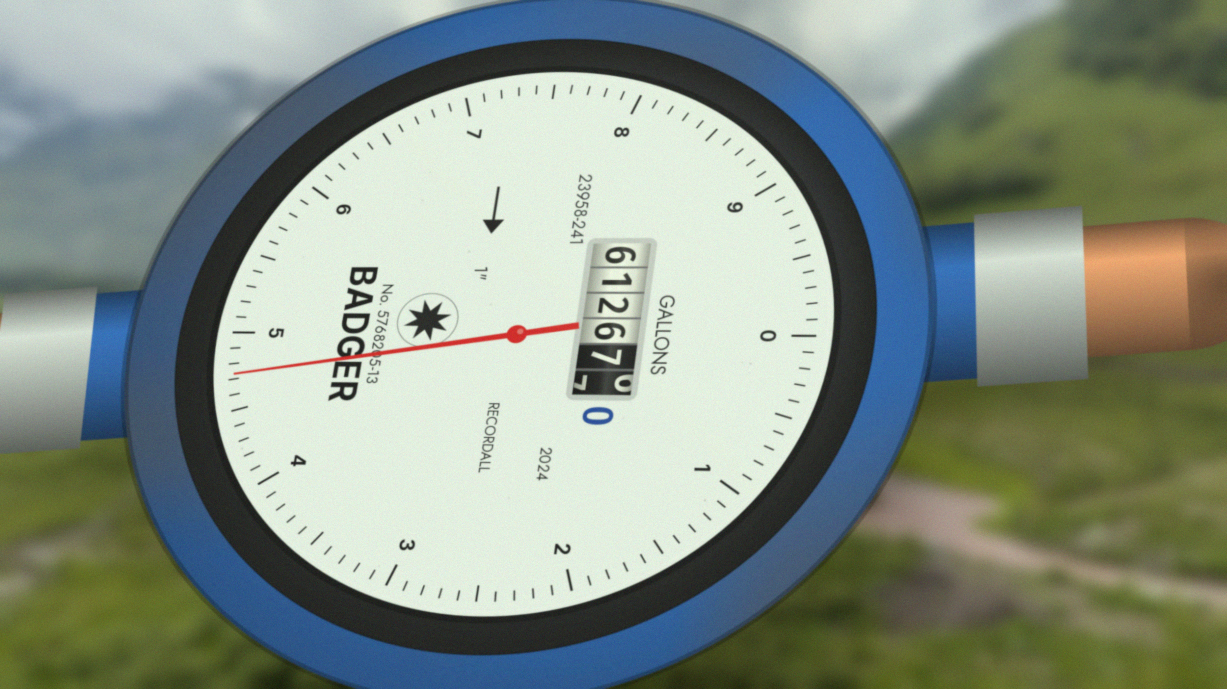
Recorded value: 6126764.7 gal
